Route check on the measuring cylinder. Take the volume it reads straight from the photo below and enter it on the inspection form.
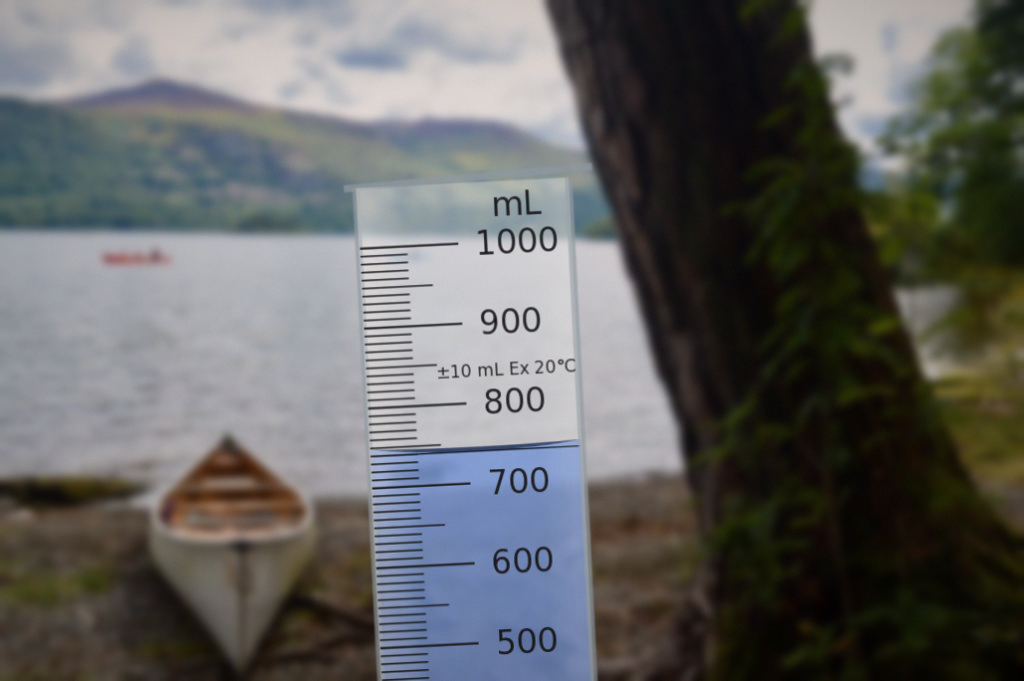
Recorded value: 740 mL
